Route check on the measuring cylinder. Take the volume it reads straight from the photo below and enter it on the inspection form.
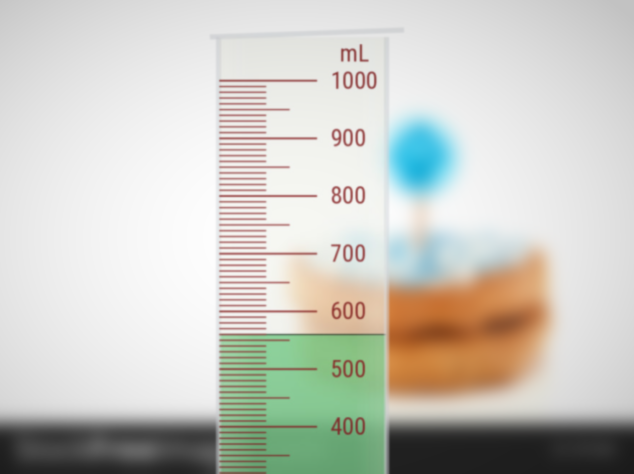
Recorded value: 560 mL
